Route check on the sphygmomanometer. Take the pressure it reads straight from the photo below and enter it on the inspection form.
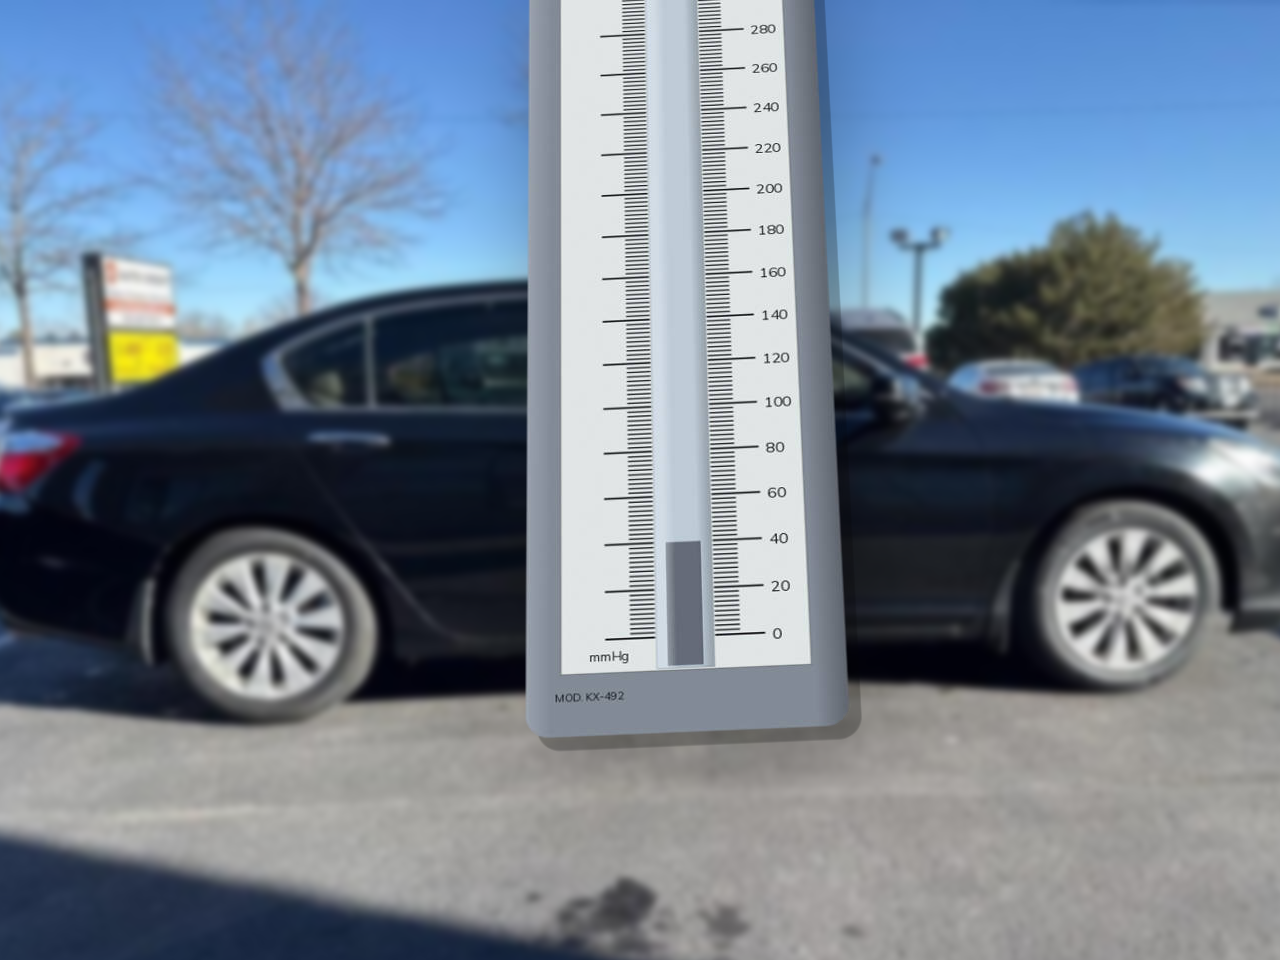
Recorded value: 40 mmHg
